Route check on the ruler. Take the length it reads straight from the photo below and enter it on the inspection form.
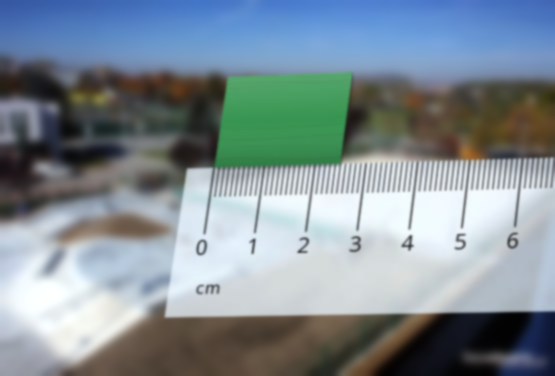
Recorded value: 2.5 cm
